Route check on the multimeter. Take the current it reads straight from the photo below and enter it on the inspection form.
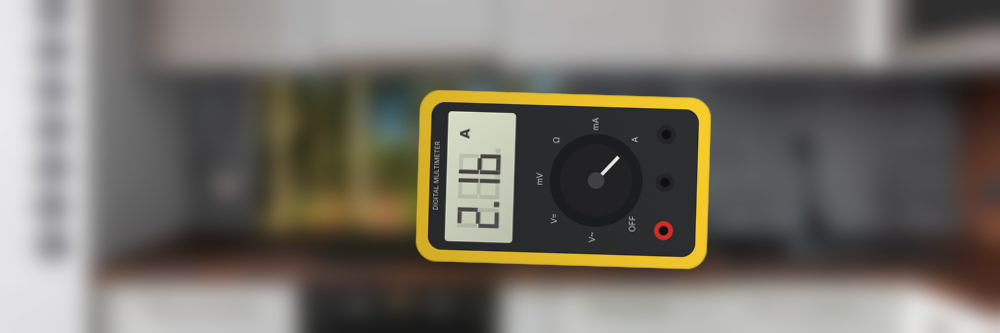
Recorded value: 2.16 A
